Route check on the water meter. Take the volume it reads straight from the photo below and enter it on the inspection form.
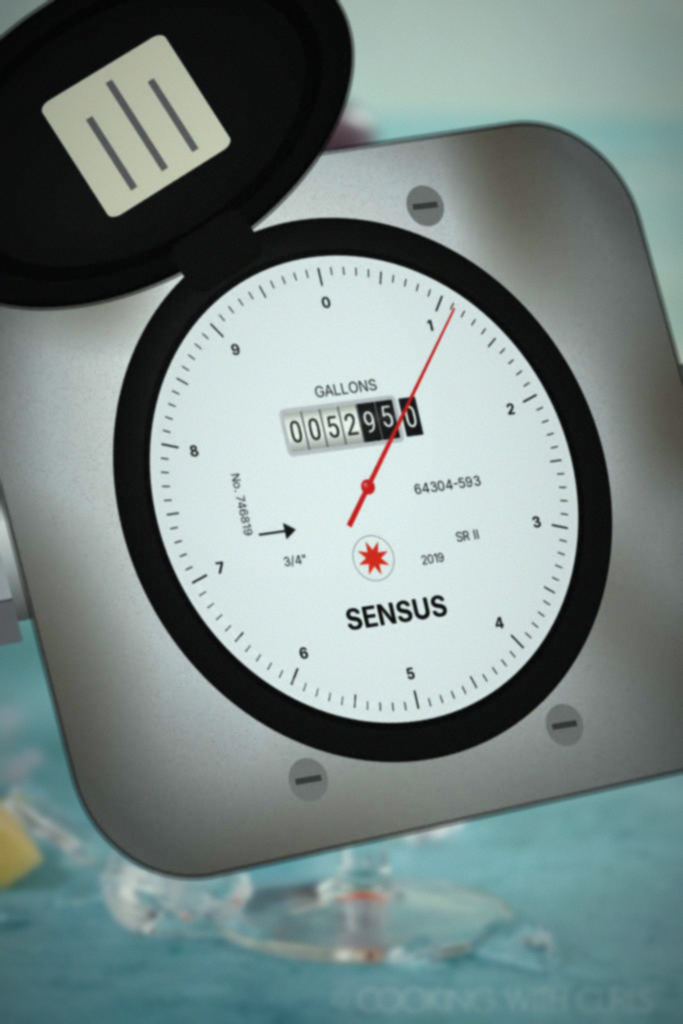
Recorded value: 52951.1 gal
